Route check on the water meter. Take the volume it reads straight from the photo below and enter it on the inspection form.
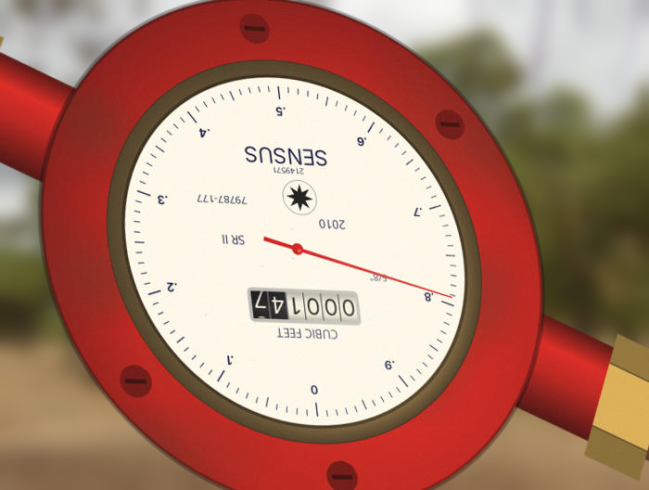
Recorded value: 146.79 ft³
